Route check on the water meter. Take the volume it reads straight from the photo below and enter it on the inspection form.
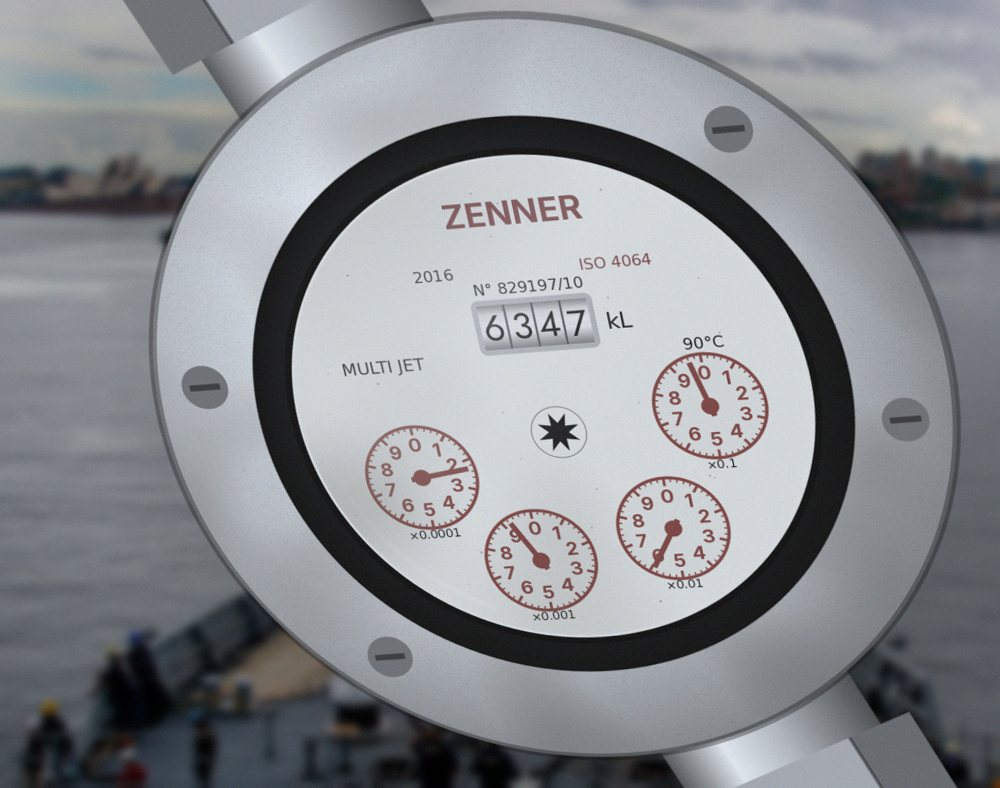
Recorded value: 6346.9592 kL
